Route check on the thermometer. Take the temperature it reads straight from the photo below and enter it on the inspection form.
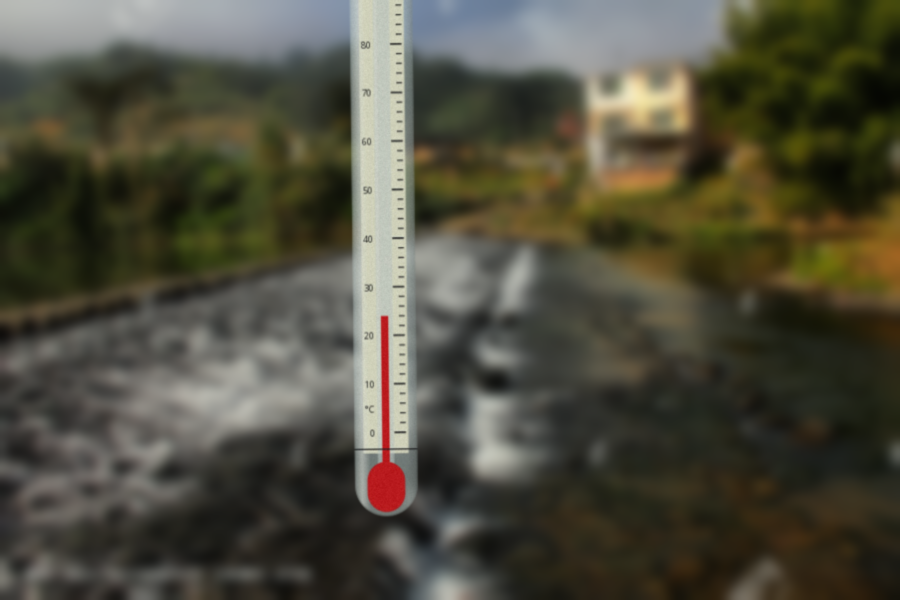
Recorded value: 24 °C
